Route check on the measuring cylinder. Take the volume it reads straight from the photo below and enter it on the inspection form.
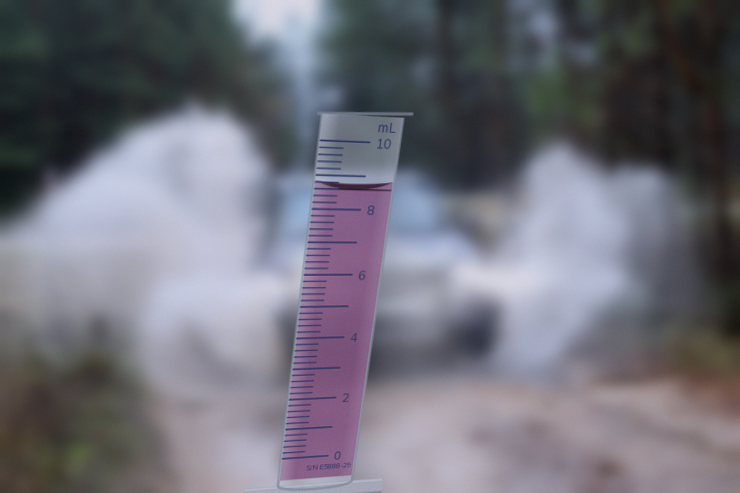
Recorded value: 8.6 mL
